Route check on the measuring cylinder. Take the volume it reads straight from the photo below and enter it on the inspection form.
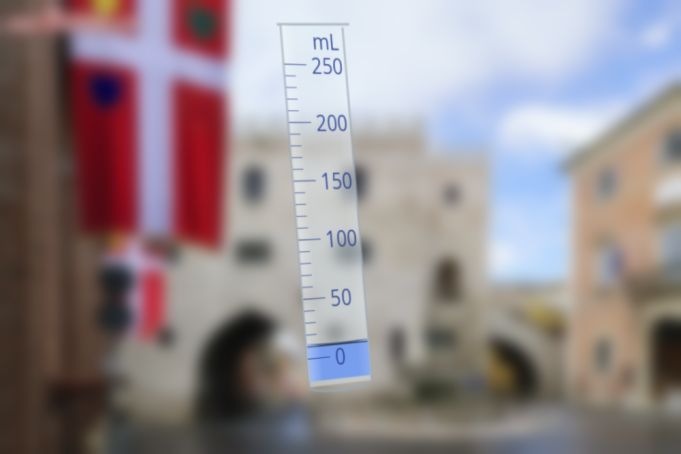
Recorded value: 10 mL
